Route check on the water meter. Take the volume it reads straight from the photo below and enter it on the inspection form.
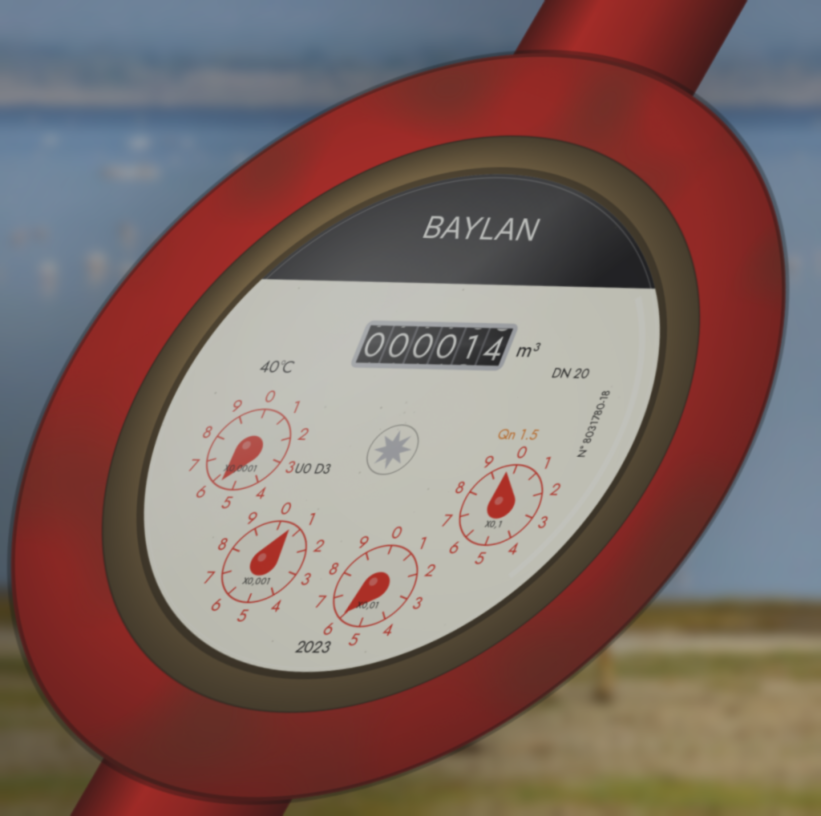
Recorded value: 13.9605 m³
